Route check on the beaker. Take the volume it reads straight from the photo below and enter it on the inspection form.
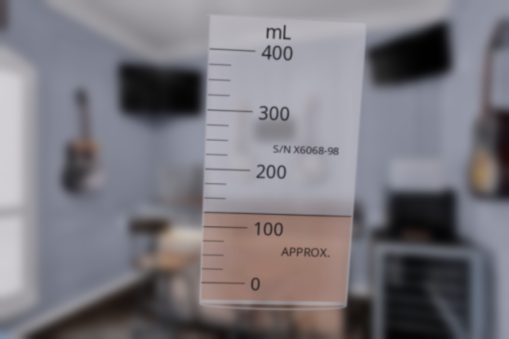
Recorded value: 125 mL
